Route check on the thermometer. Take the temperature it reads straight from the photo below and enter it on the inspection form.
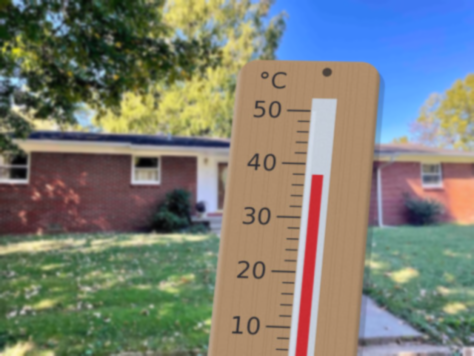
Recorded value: 38 °C
